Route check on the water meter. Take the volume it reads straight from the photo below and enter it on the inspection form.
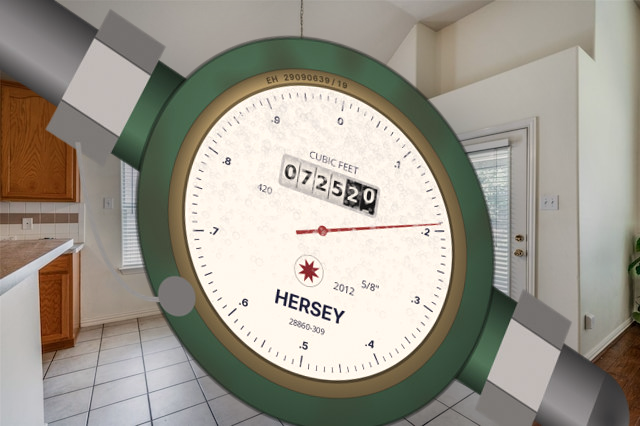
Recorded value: 72520.19 ft³
